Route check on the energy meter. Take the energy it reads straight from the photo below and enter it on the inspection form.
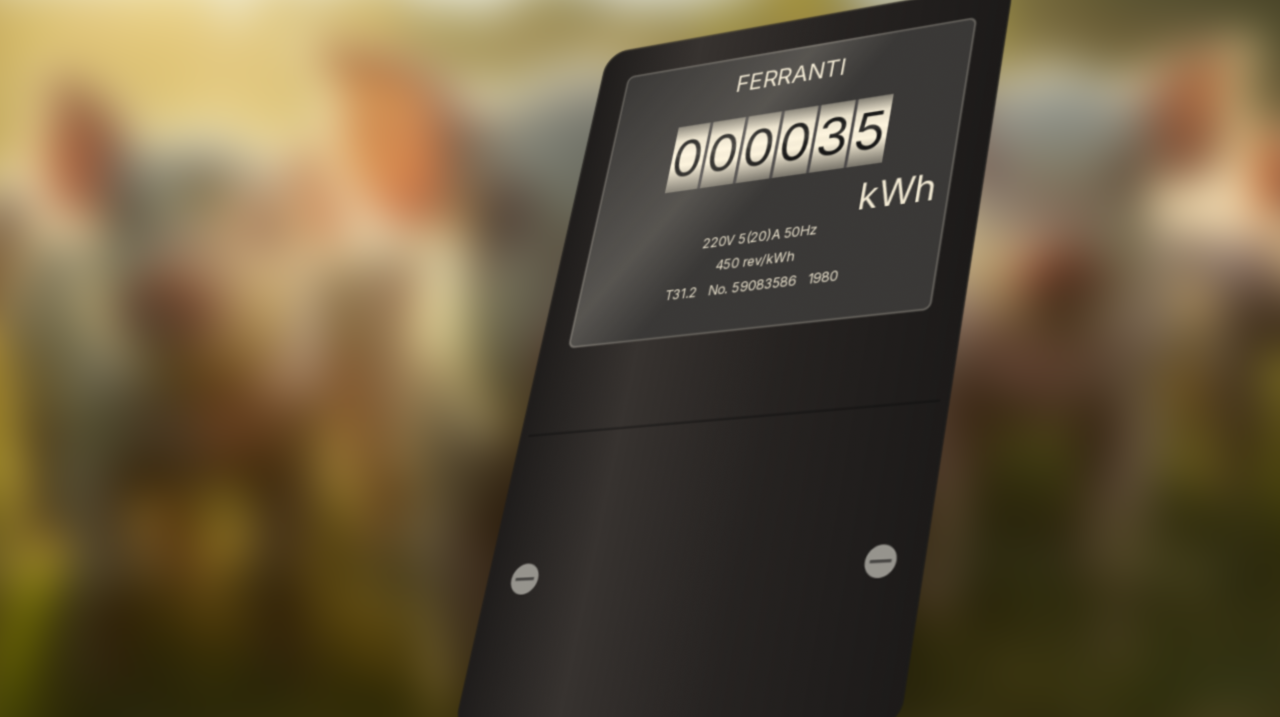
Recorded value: 35 kWh
